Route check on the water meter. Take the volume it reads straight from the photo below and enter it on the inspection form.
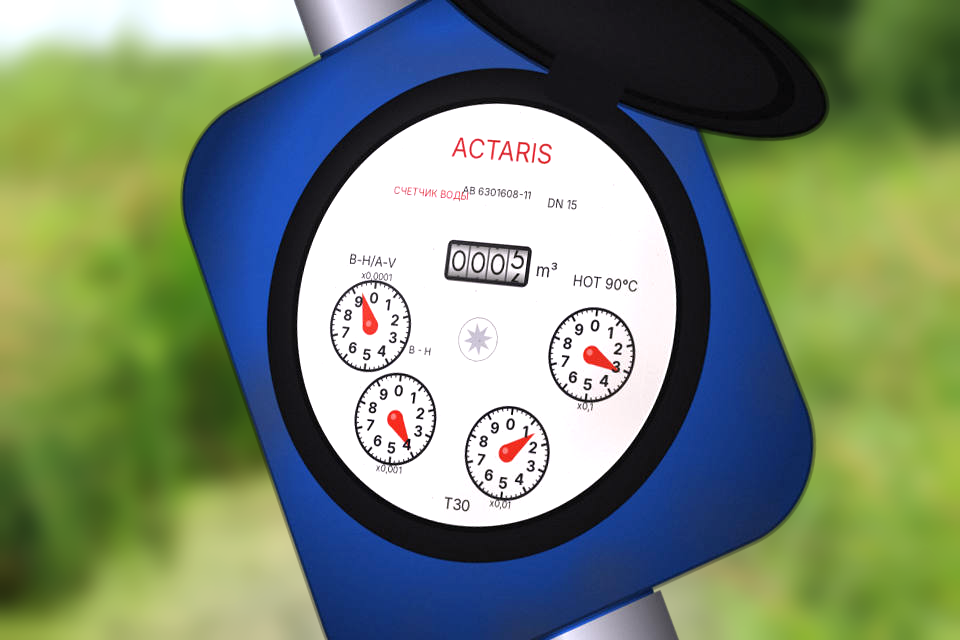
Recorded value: 5.3139 m³
